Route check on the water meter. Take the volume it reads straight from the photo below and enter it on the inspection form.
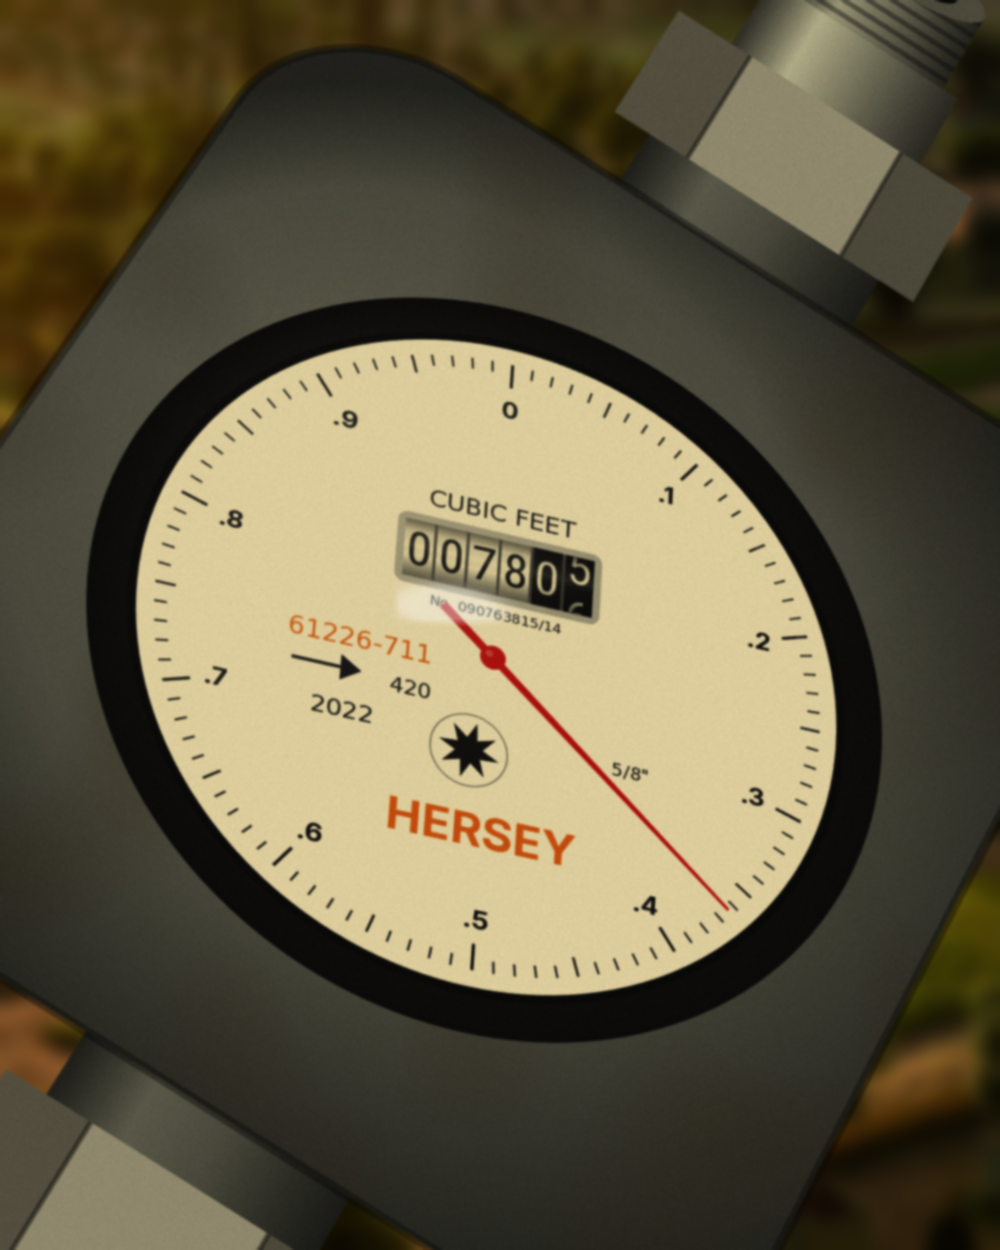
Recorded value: 7805.36 ft³
